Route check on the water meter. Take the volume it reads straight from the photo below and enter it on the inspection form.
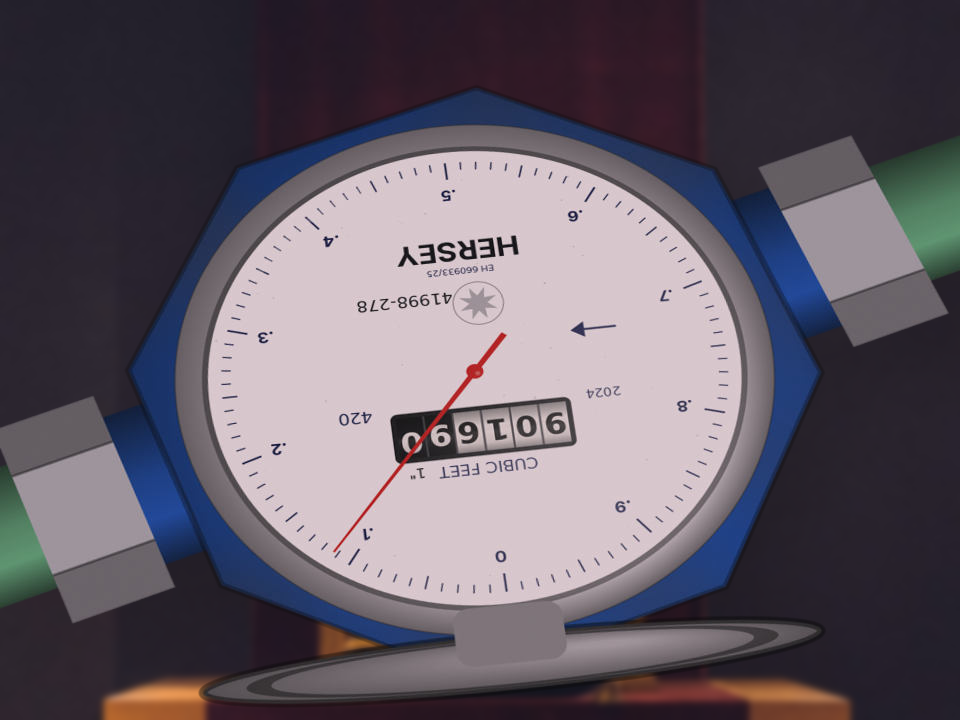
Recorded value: 901690.11 ft³
